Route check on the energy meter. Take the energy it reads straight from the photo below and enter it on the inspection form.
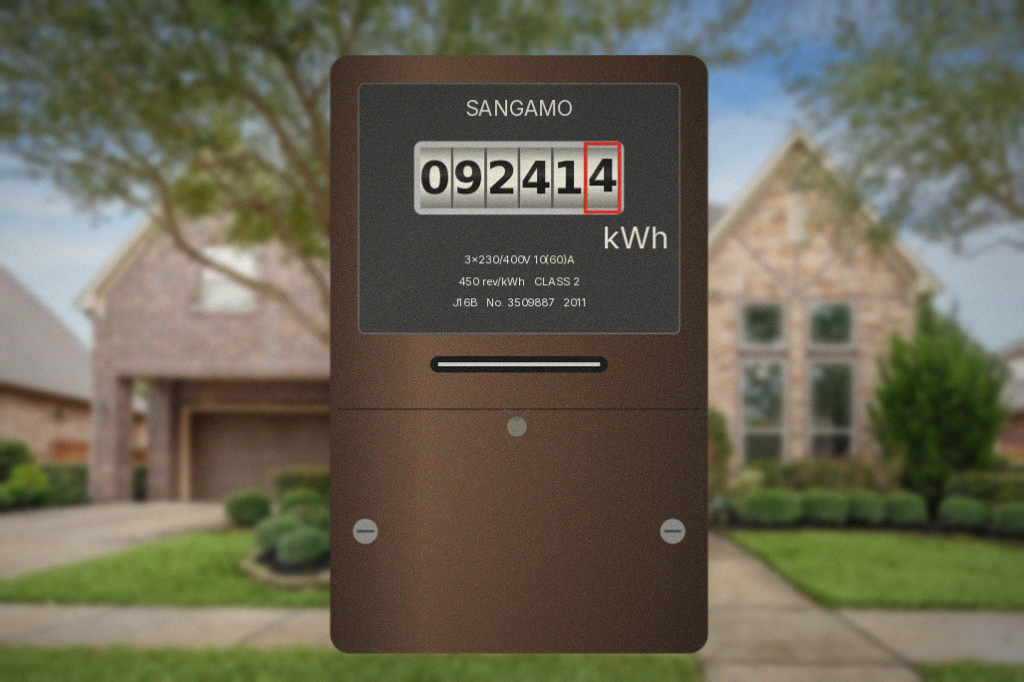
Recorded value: 9241.4 kWh
